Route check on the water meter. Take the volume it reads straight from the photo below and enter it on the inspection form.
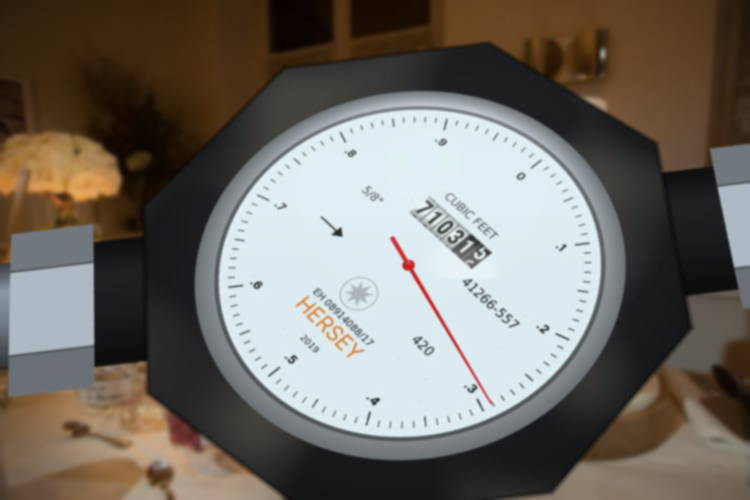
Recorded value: 710315.29 ft³
